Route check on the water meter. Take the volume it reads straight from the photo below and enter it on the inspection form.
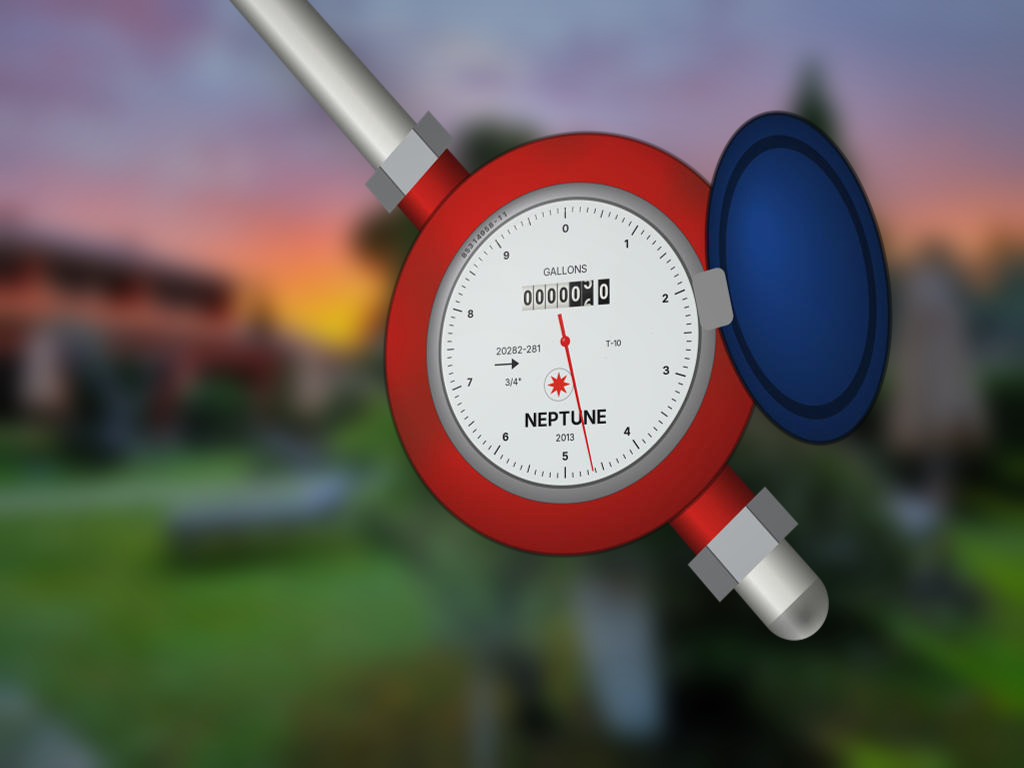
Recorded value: 54.6 gal
